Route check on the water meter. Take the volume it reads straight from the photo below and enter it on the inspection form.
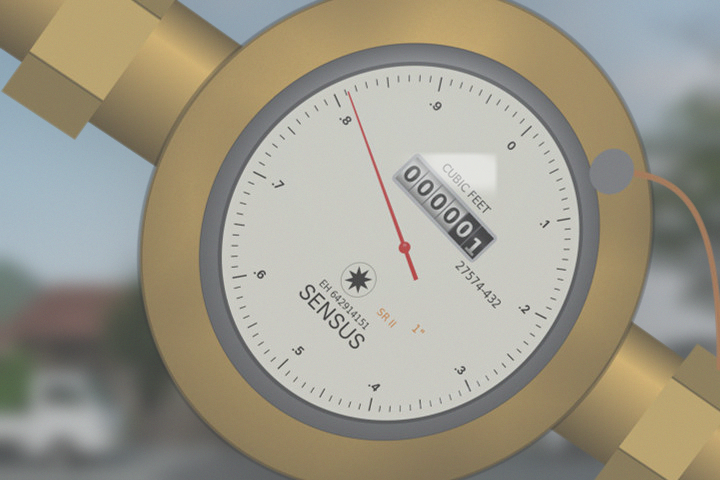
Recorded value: 0.81 ft³
